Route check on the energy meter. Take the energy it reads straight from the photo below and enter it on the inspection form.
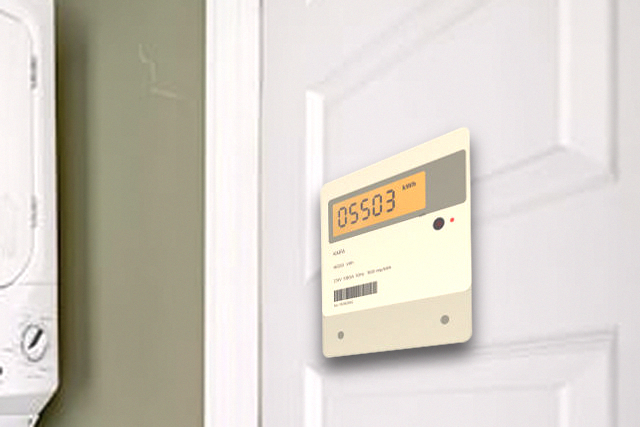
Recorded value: 5503 kWh
